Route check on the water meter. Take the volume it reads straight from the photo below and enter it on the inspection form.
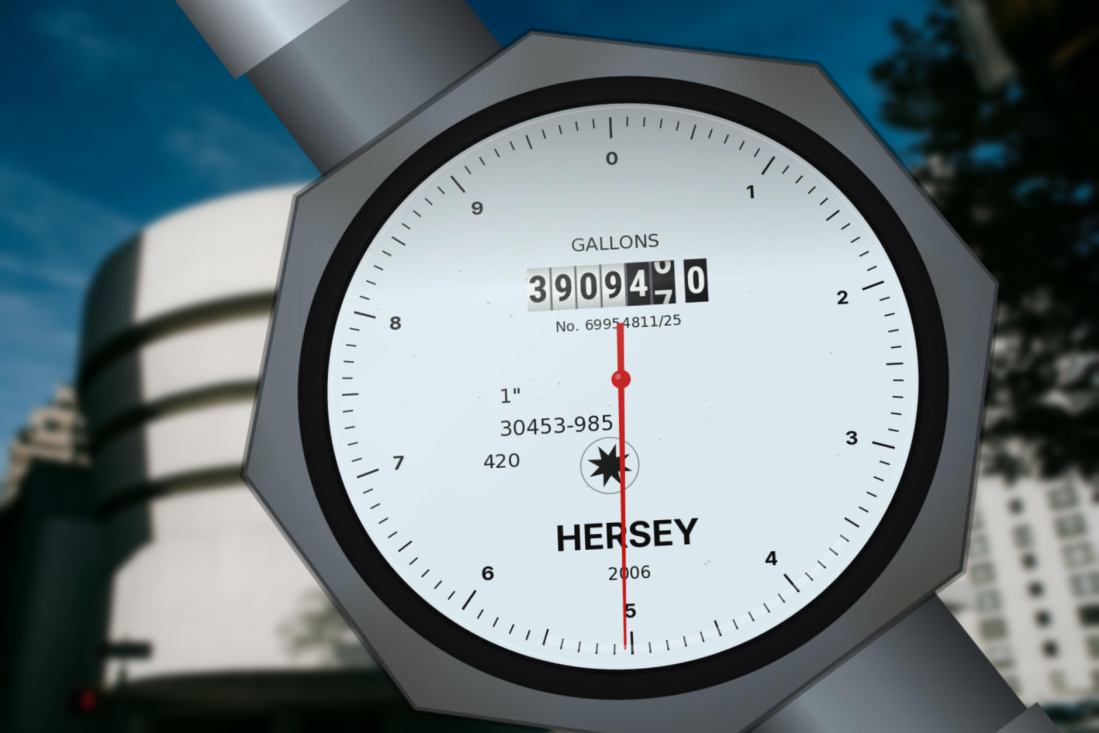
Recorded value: 3909465.0 gal
